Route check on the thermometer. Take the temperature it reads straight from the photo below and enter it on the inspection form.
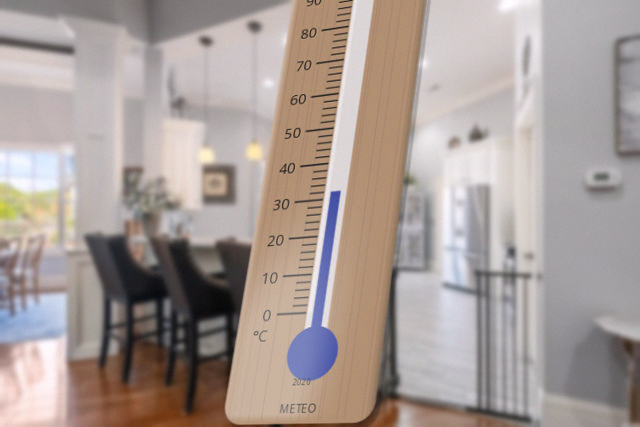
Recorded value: 32 °C
